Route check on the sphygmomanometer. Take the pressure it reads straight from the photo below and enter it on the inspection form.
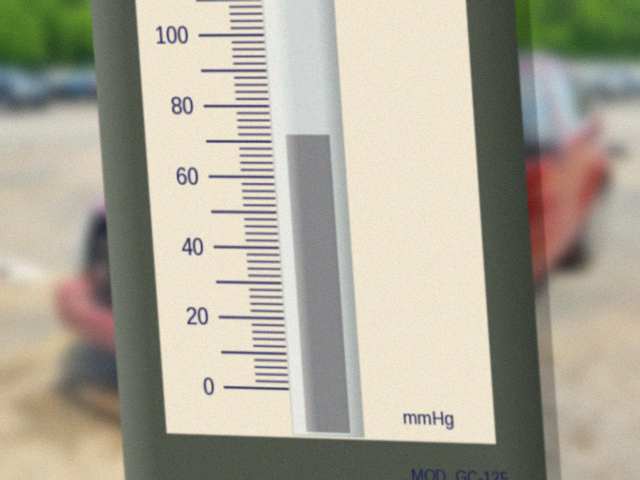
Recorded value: 72 mmHg
